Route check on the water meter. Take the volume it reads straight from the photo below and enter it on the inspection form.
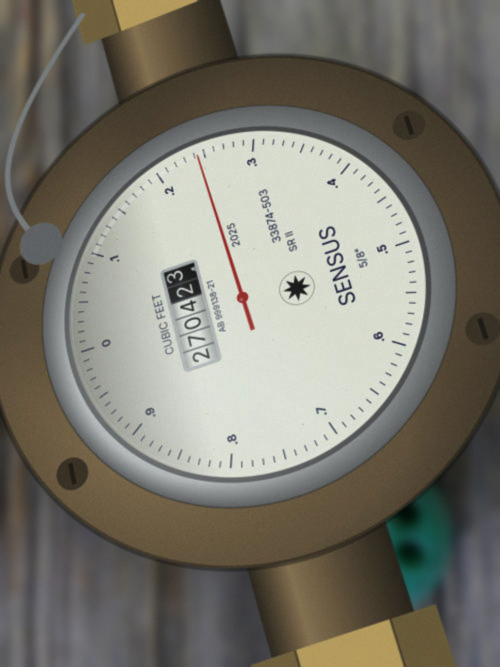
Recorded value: 270423.24 ft³
